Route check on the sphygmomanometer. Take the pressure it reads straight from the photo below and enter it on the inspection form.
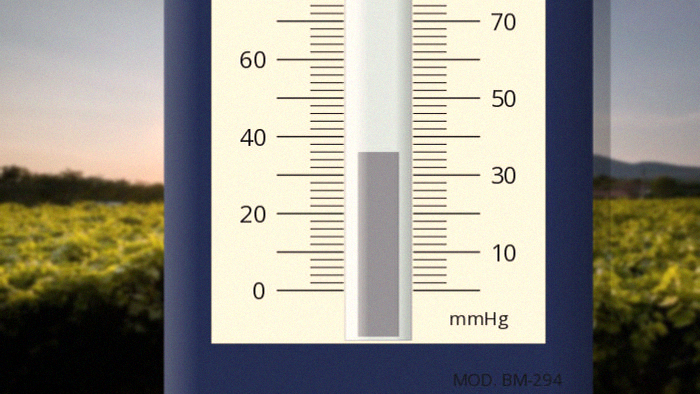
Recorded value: 36 mmHg
